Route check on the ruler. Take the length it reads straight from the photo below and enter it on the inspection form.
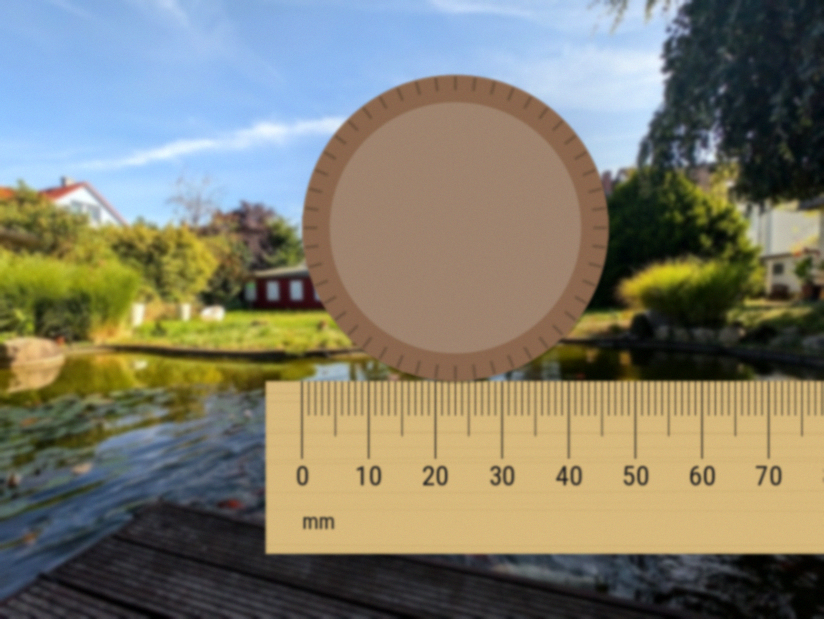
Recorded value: 46 mm
